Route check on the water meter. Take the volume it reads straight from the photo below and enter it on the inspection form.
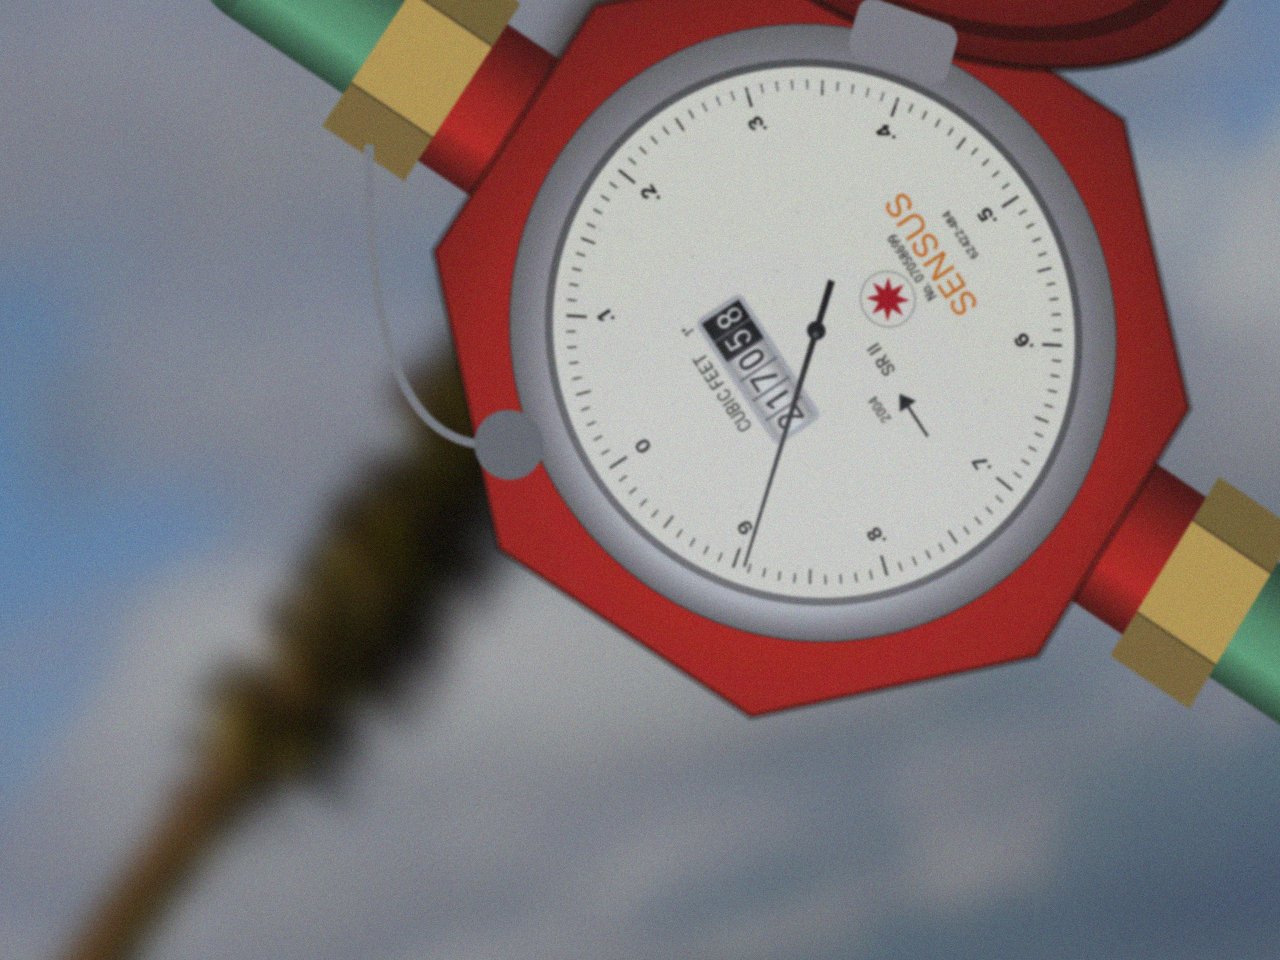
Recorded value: 217057.89 ft³
